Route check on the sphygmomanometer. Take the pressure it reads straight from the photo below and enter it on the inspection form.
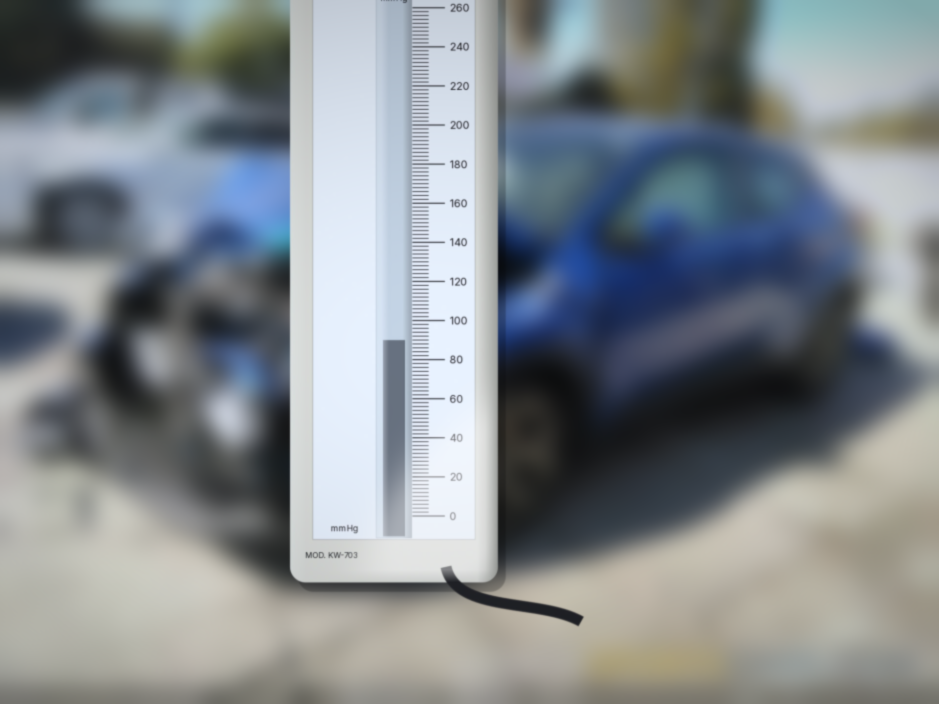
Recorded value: 90 mmHg
